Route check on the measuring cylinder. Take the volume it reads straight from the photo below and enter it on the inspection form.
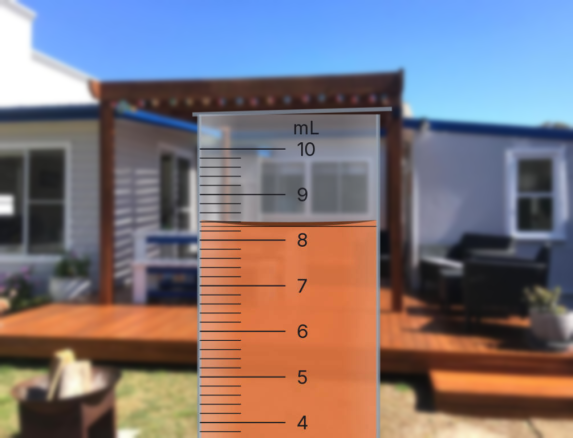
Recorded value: 8.3 mL
